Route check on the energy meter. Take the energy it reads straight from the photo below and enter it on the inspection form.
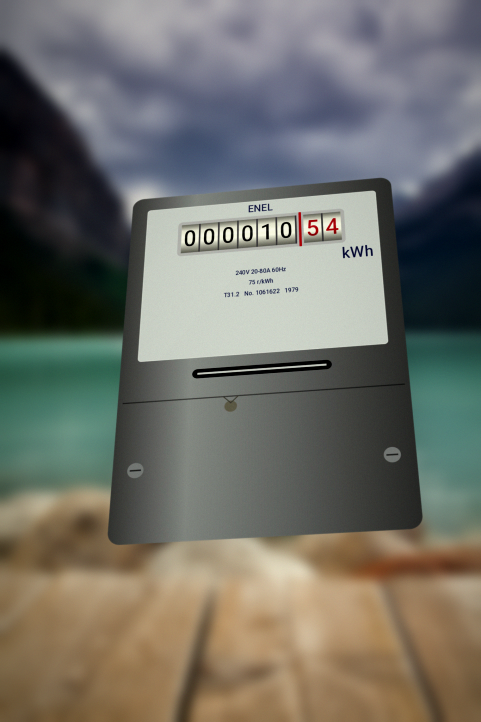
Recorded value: 10.54 kWh
